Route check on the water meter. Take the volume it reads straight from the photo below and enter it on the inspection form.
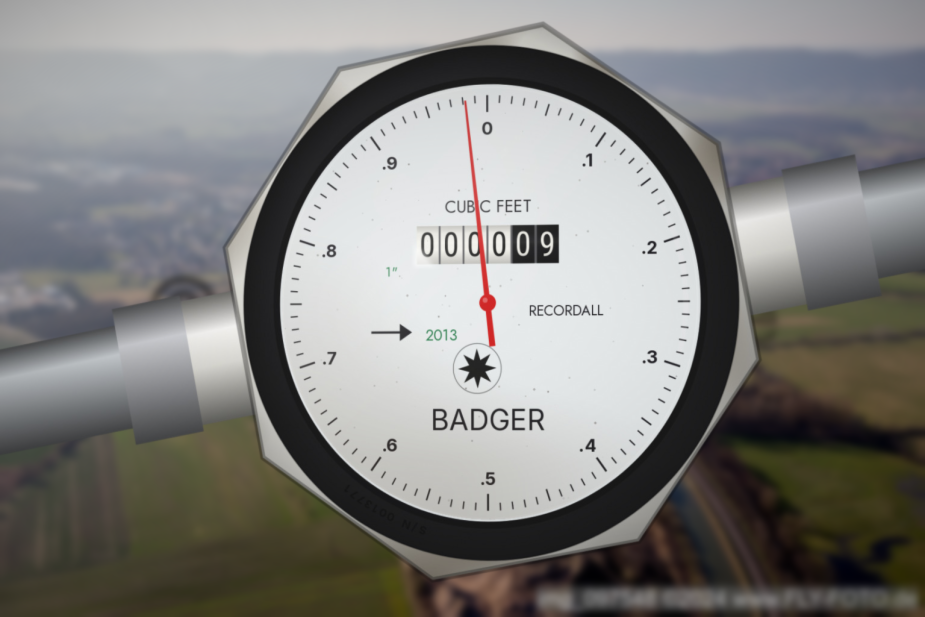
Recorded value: 8.98 ft³
